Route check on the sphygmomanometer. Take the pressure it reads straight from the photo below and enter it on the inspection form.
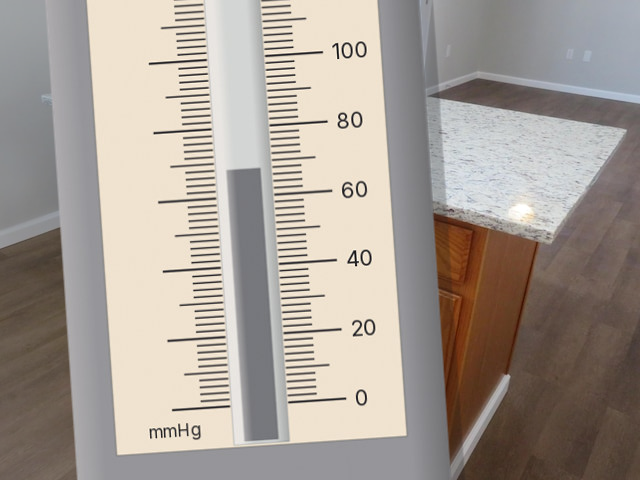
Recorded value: 68 mmHg
